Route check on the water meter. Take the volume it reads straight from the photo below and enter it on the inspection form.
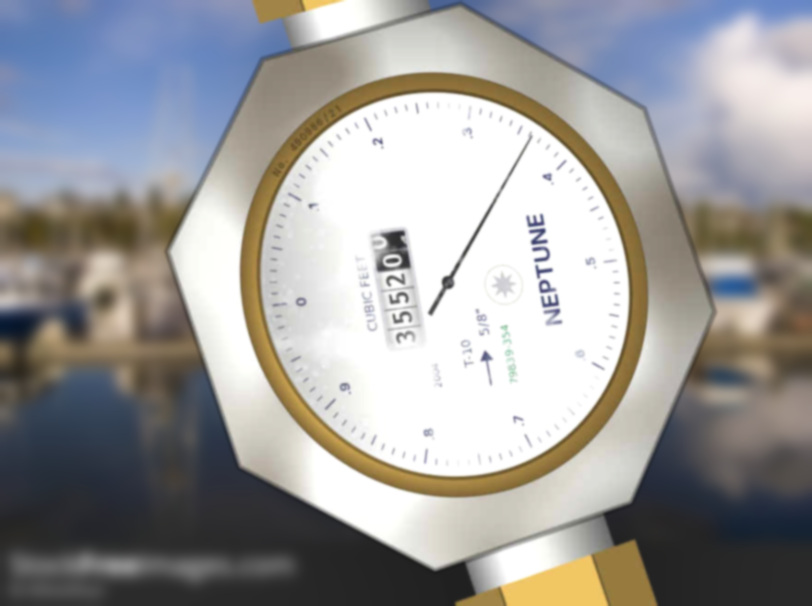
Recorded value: 355200.36 ft³
